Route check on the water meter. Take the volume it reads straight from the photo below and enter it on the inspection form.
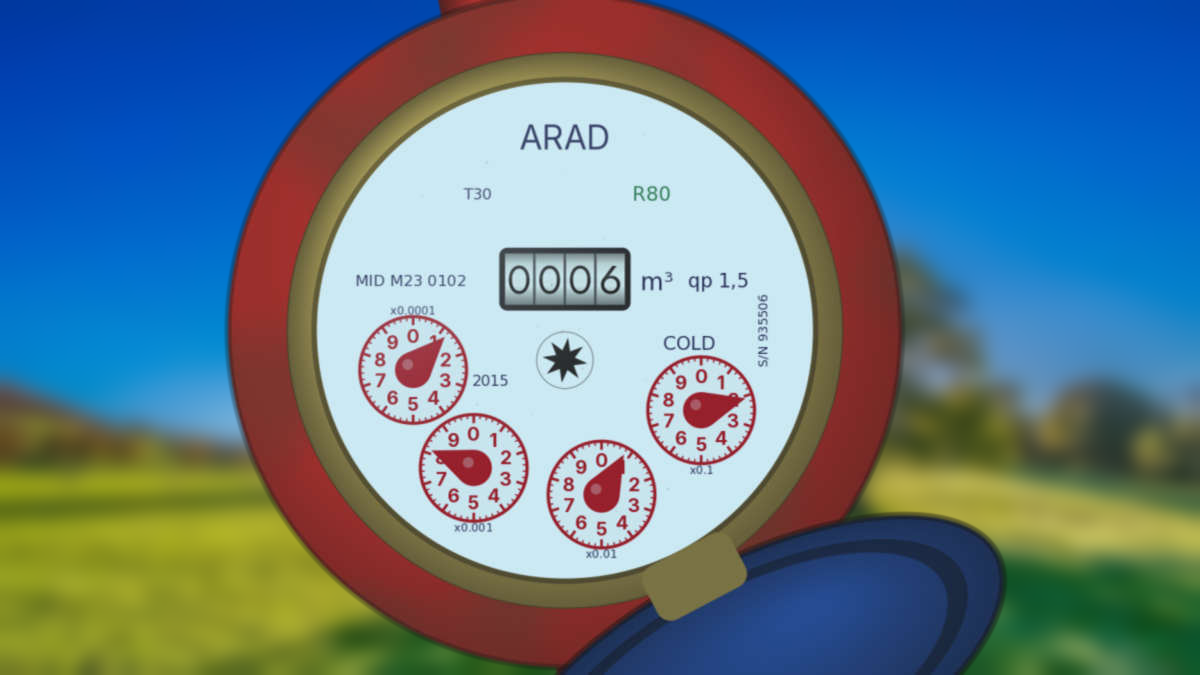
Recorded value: 6.2081 m³
